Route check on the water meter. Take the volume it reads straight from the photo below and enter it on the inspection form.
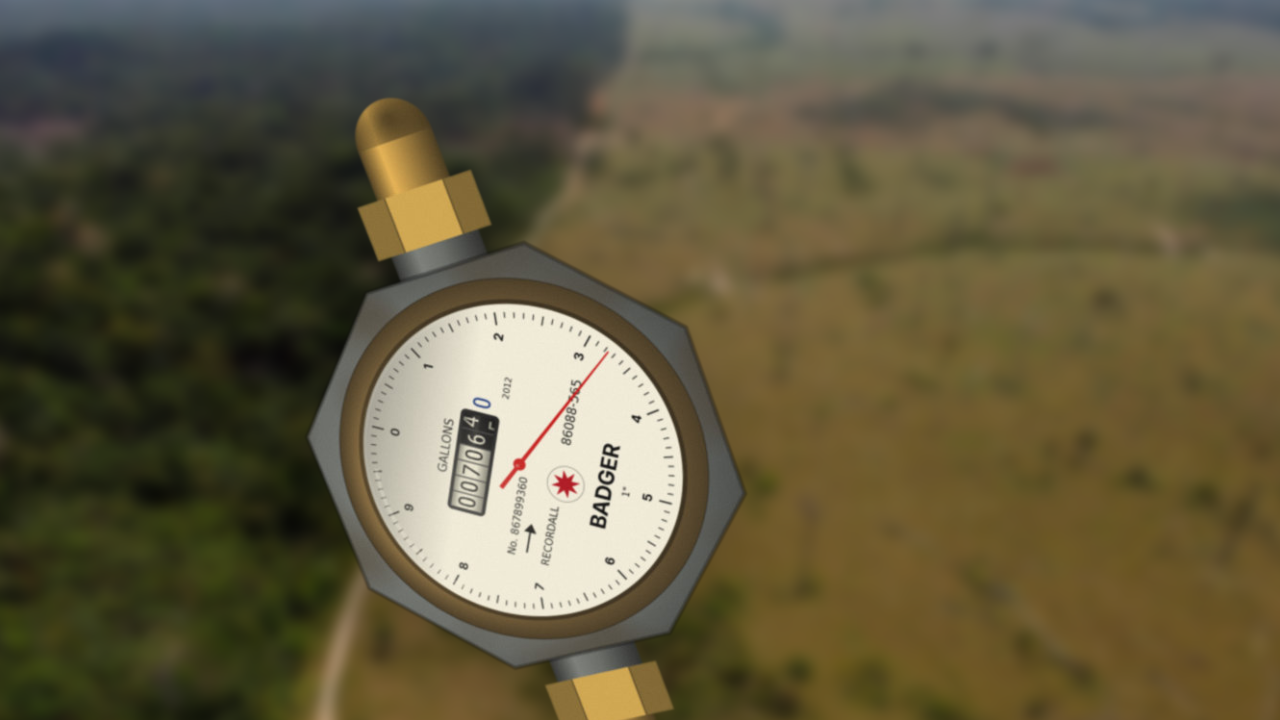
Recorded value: 70643.2 gal
